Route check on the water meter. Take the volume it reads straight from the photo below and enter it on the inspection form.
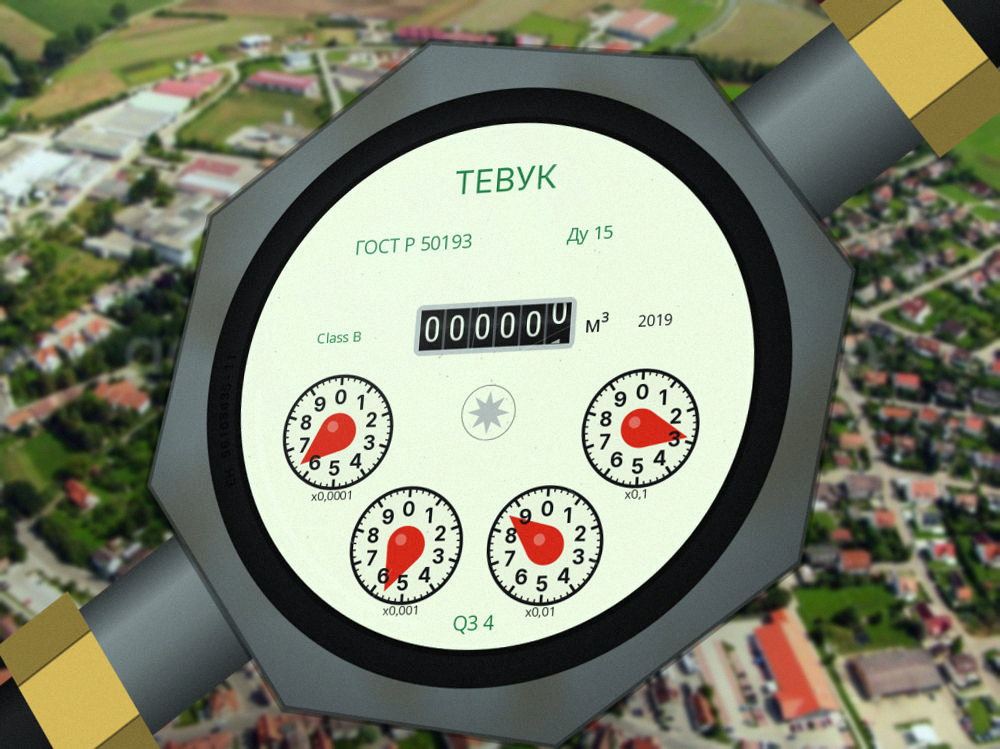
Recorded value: 0.2856 m³
